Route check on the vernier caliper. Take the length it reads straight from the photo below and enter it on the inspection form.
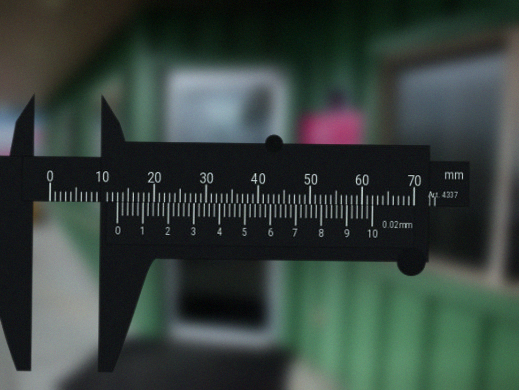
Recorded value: 13.0 mm
